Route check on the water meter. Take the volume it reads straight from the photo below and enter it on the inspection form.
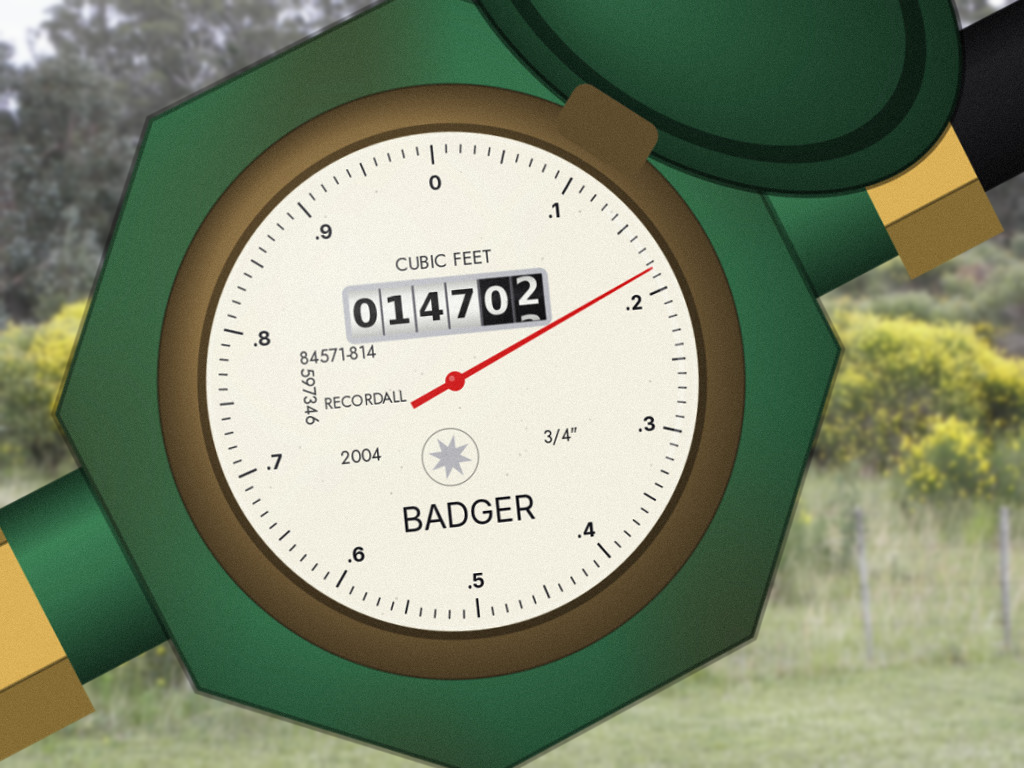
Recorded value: 14702.18 ft³
